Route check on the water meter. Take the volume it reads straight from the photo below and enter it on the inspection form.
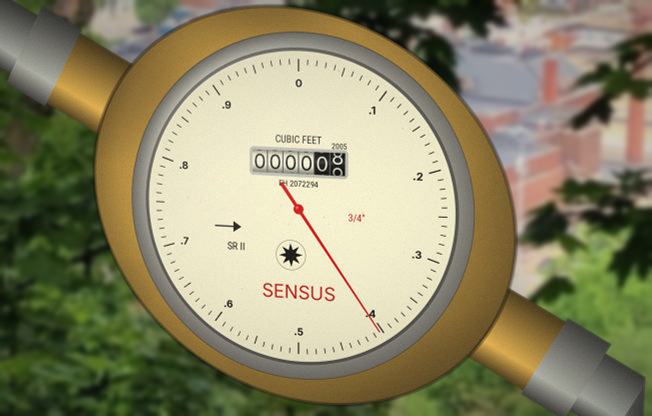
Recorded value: 8.40 ft³
